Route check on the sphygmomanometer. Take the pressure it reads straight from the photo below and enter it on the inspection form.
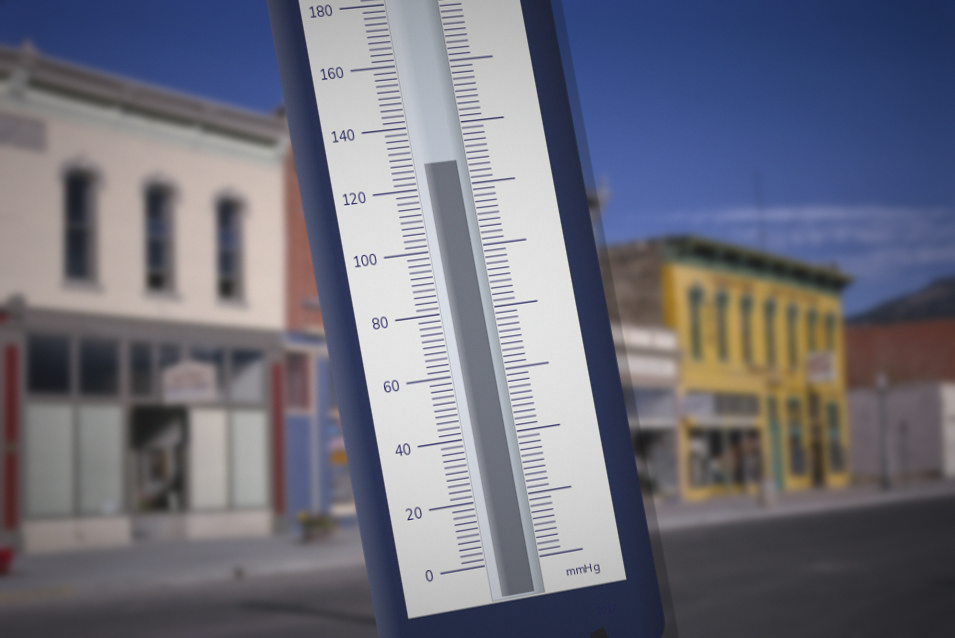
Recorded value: 128 mmHg
